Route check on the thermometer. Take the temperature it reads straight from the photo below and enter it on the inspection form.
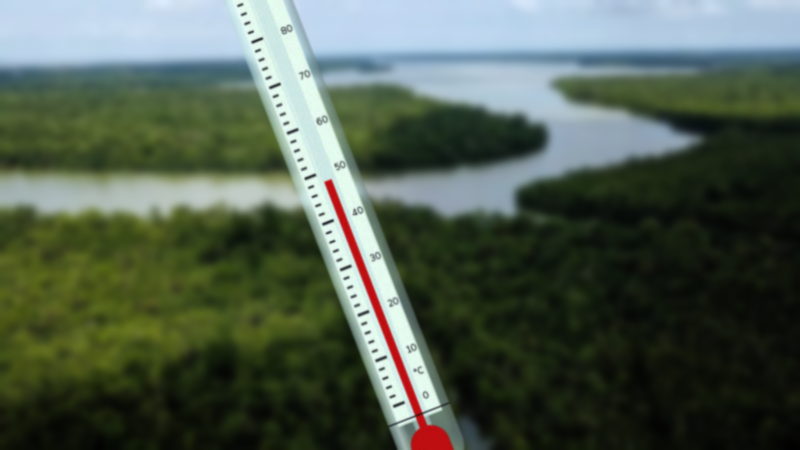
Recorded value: 48 °C
